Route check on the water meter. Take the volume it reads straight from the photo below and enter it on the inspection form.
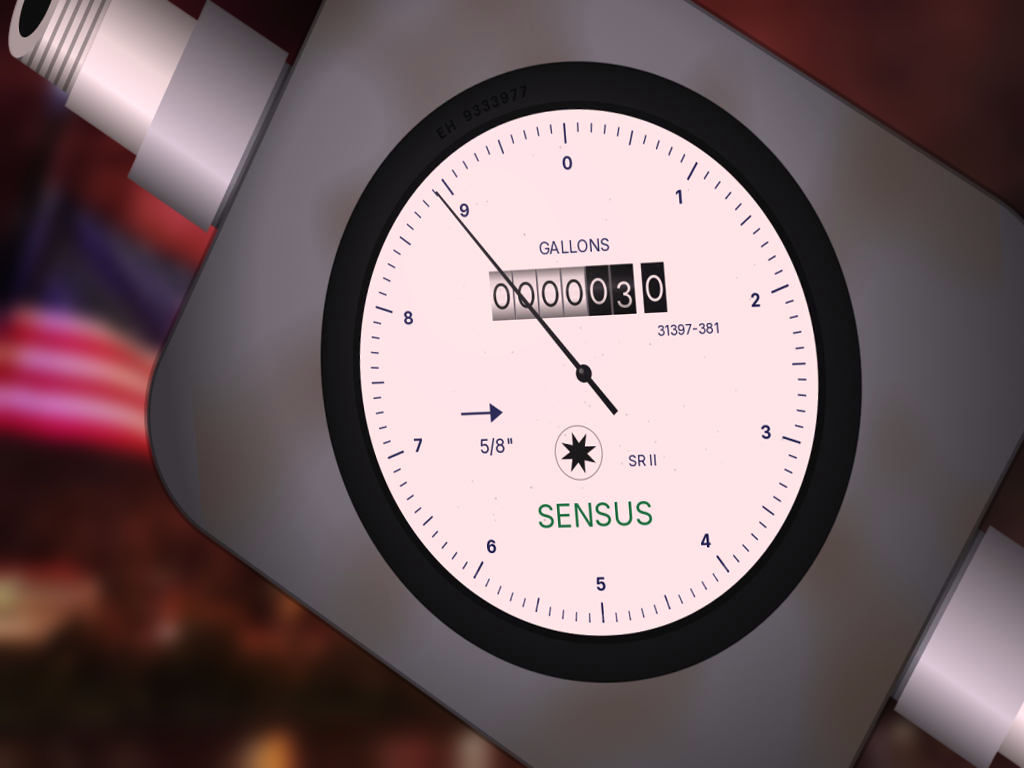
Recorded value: 28.9 gal
